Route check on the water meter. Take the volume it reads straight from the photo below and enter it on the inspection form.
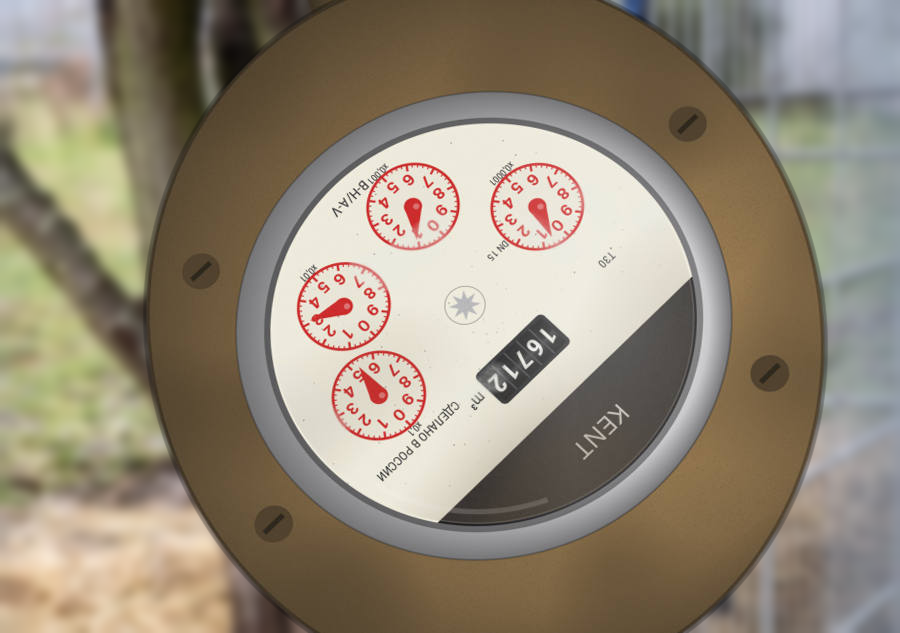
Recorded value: 16712.5310 m³
